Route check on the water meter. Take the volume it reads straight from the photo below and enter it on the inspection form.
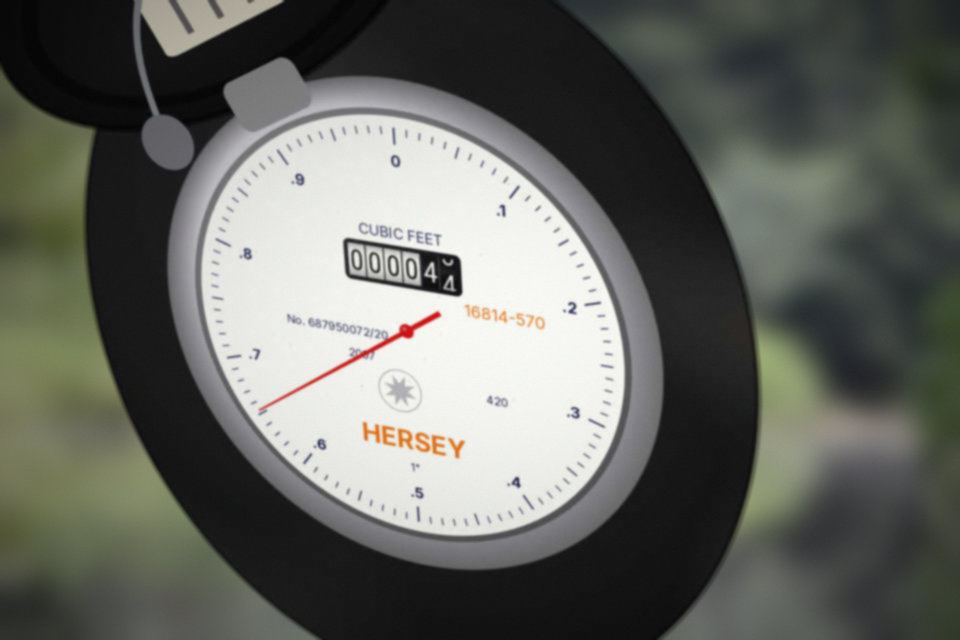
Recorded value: 43.65 ft³
